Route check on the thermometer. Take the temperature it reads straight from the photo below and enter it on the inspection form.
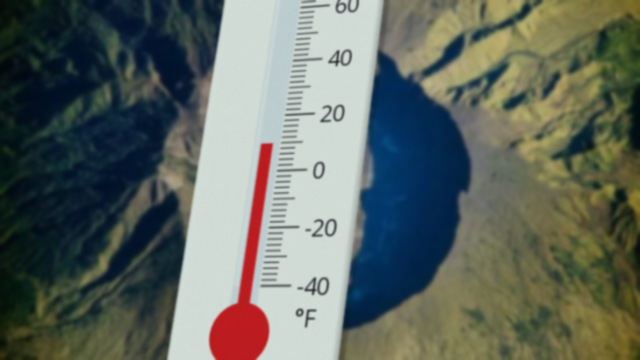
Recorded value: 10 °F
